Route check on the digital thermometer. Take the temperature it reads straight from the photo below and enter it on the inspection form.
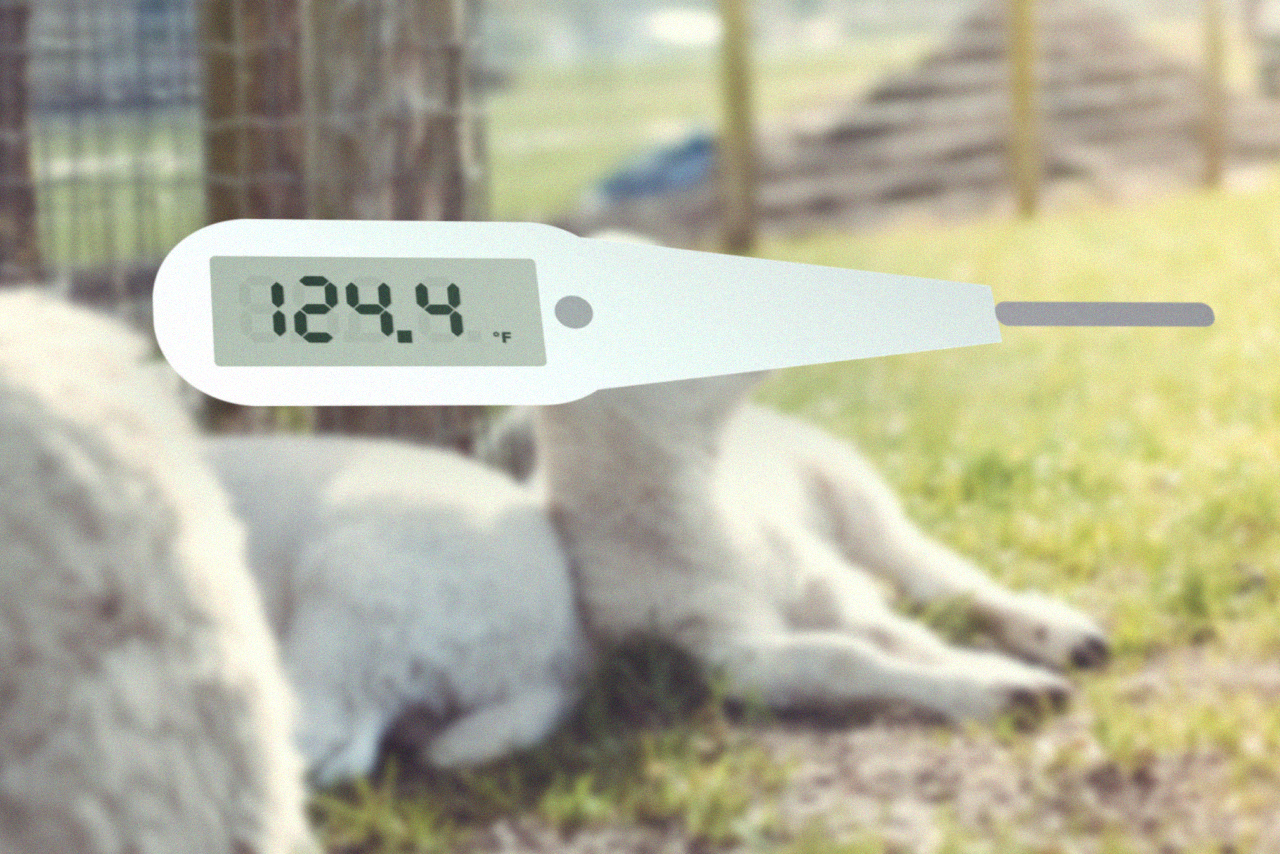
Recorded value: 124.4 °F
